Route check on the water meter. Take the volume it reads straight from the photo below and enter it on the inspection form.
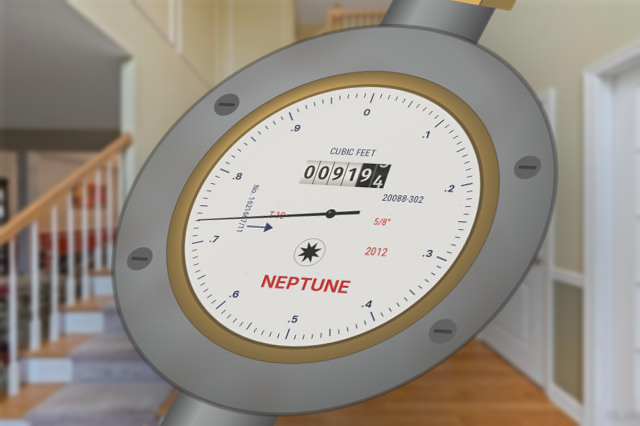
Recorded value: 9193.73 ft³
